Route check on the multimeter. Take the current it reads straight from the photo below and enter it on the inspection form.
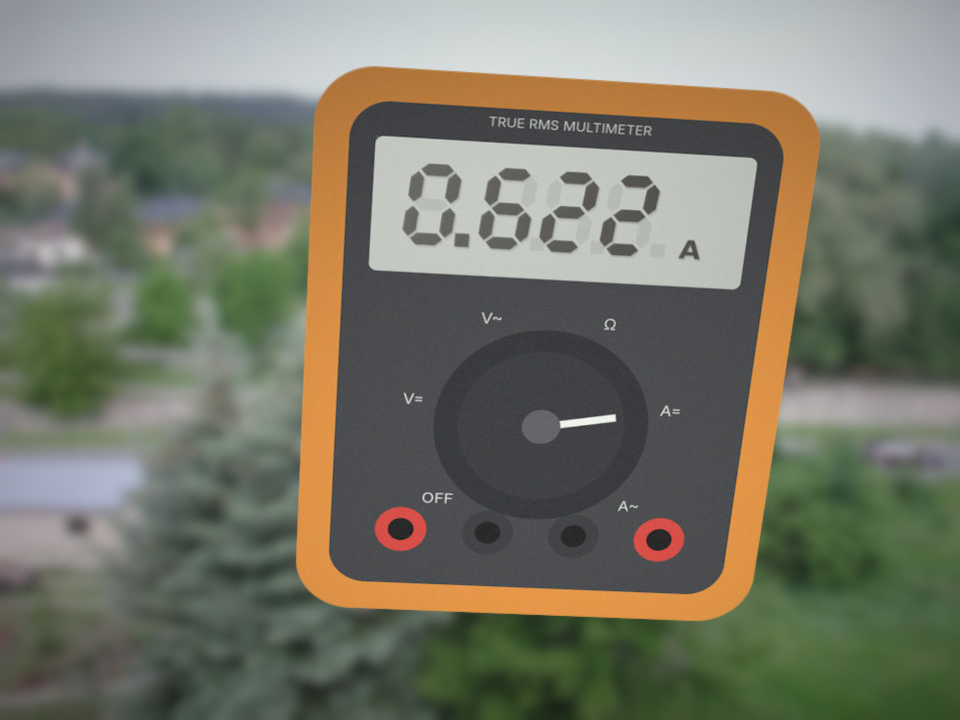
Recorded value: 0.622 A
